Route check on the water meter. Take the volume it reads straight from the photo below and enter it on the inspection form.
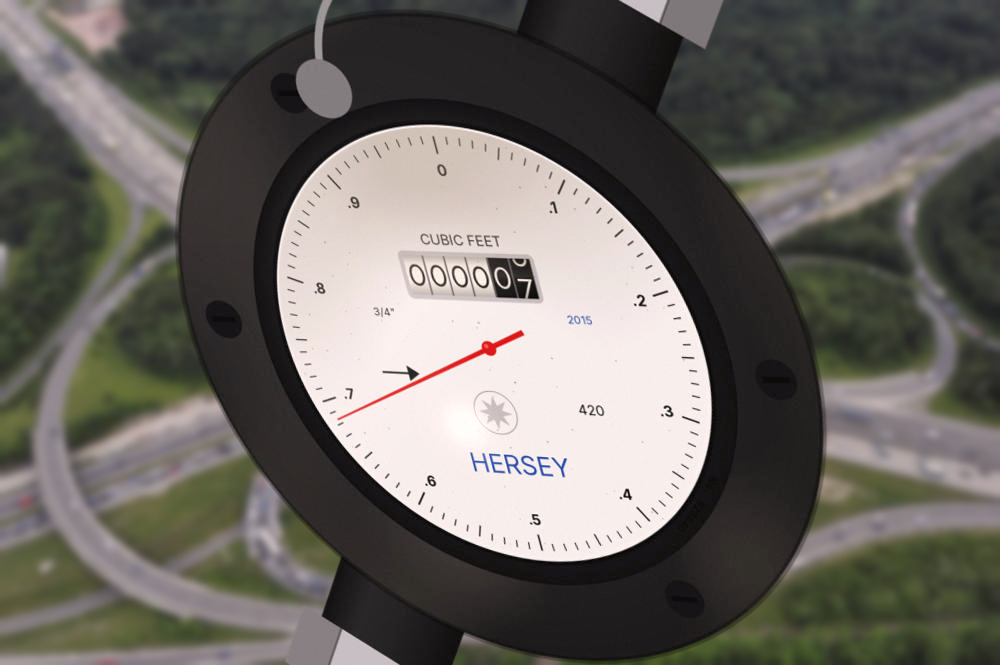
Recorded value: 6.68 ft³
